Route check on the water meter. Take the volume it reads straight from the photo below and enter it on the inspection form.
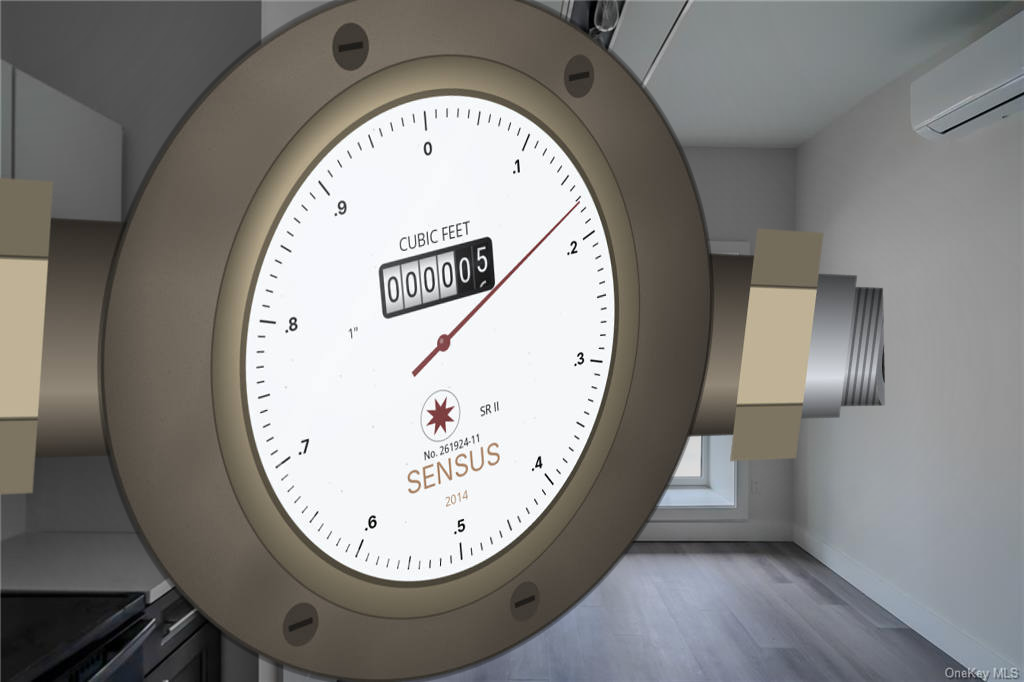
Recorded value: 5.17 ft³
